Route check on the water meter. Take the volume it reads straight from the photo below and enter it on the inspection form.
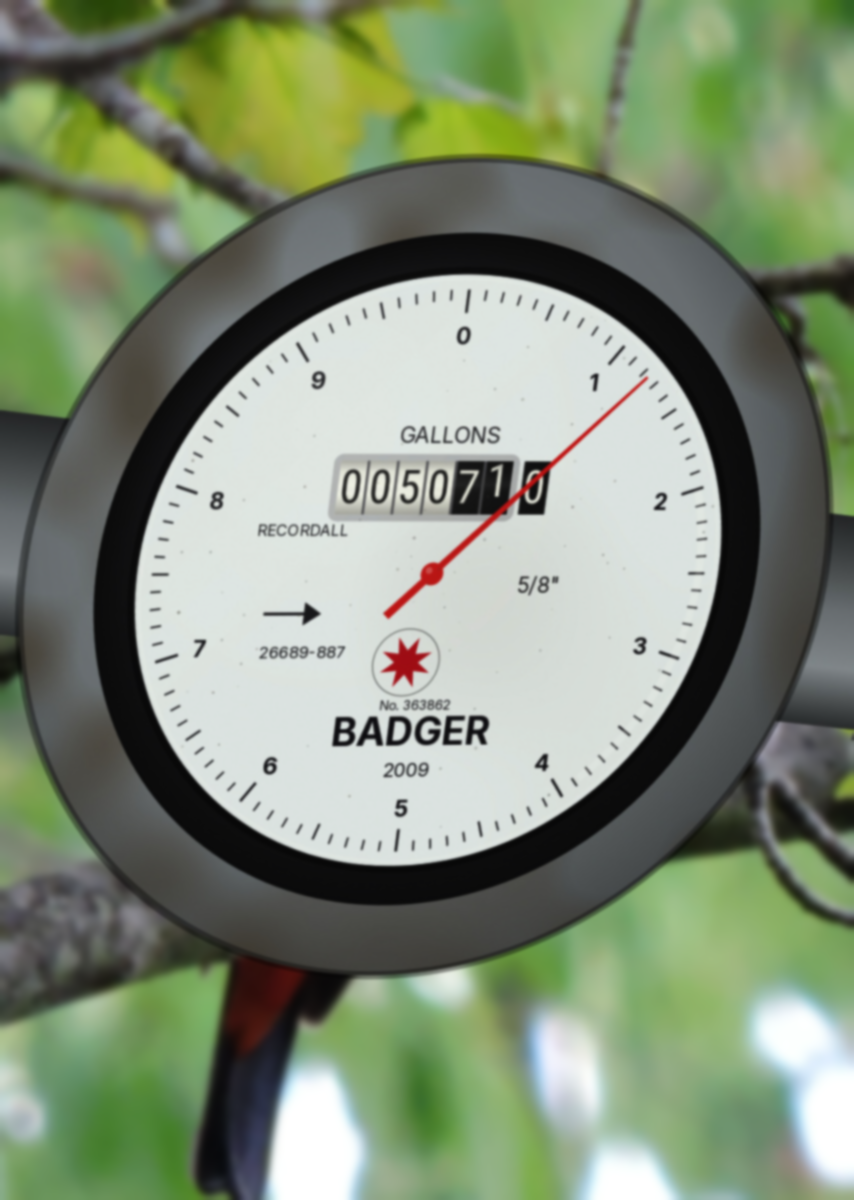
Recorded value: 50711.2 gal
